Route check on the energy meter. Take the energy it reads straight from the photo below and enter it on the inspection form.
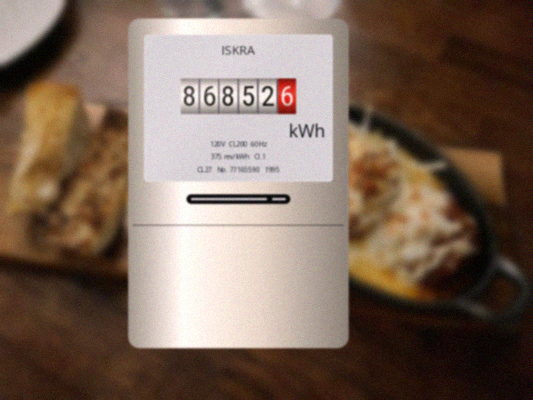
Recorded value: 86852.6 kWh
